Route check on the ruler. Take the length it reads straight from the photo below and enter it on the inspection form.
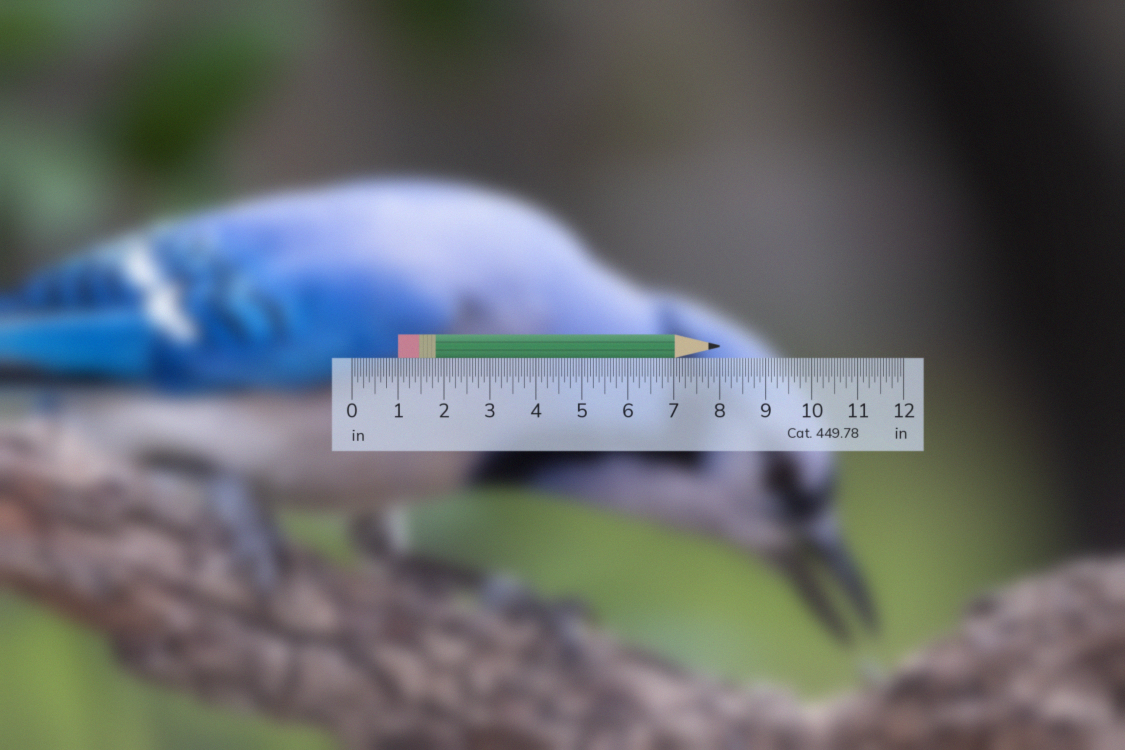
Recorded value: 7 in
